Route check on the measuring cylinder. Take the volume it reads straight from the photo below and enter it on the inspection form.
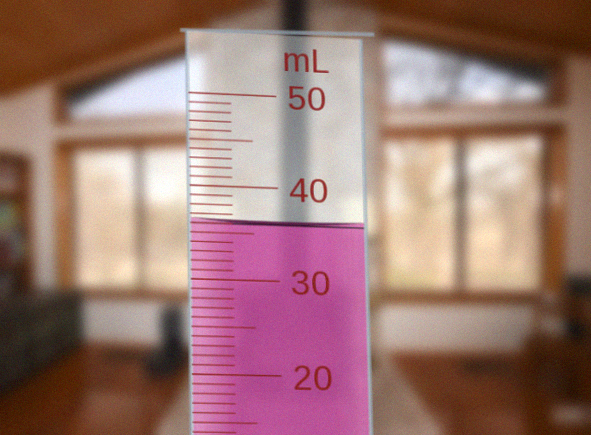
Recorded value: 36 mL
